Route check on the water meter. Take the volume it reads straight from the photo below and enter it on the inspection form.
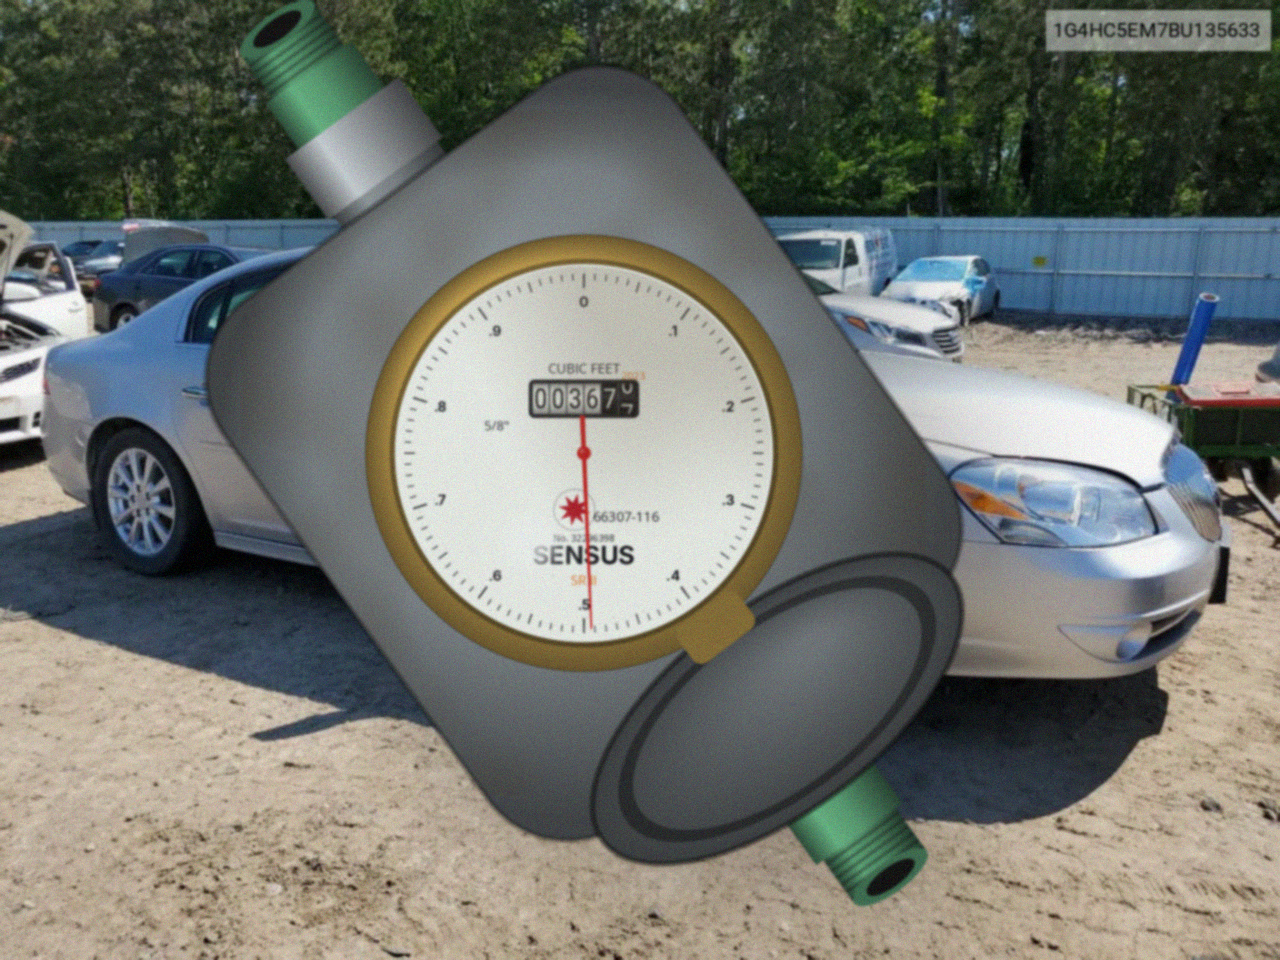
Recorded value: 3676.49 ft³
